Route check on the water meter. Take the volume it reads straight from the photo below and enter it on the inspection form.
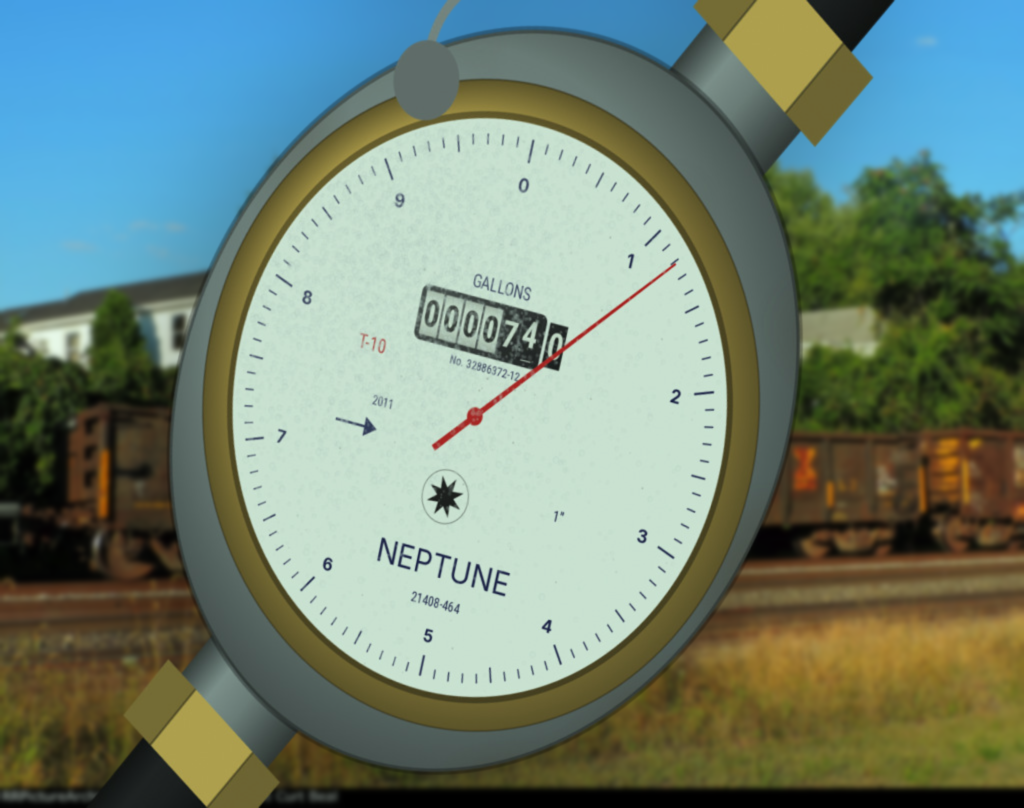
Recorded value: 741.2 gal
